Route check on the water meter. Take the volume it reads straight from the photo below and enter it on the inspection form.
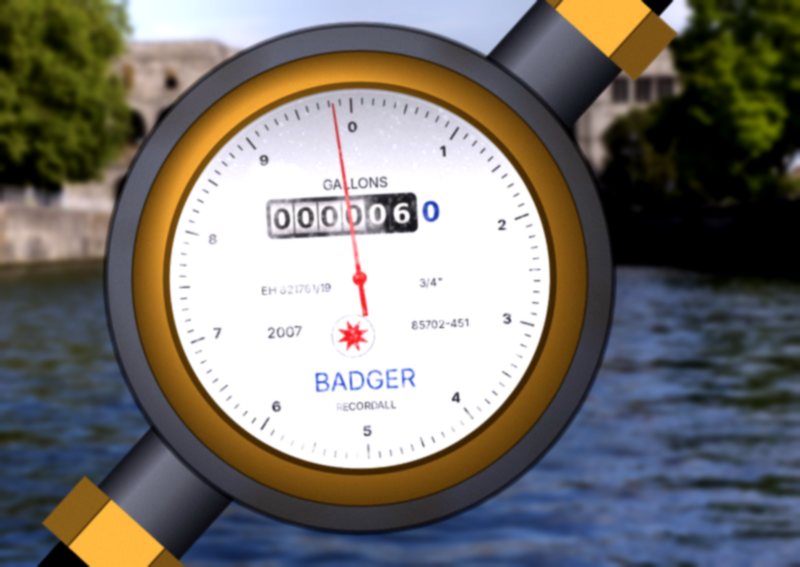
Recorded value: 59.8 gal
